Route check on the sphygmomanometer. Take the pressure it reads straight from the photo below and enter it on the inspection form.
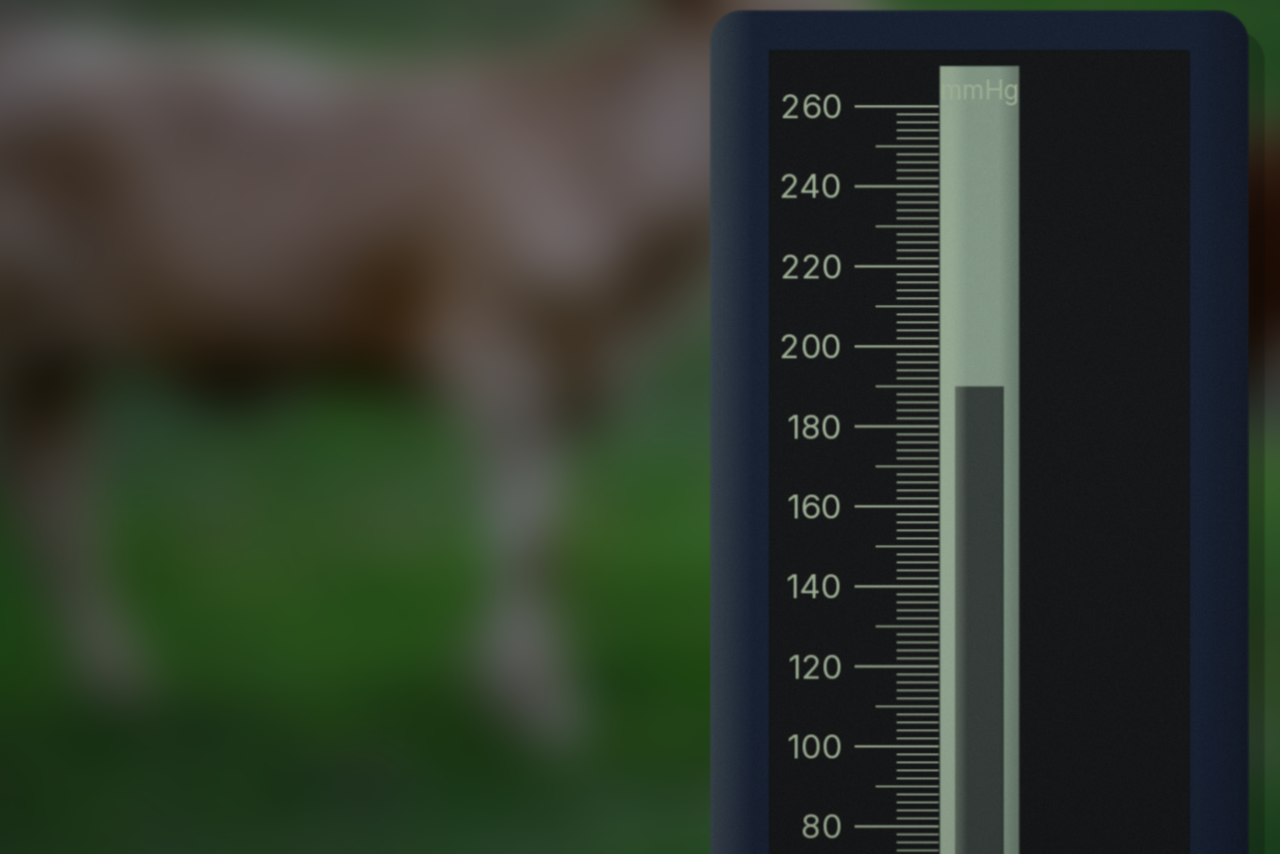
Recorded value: 190 mmHg
